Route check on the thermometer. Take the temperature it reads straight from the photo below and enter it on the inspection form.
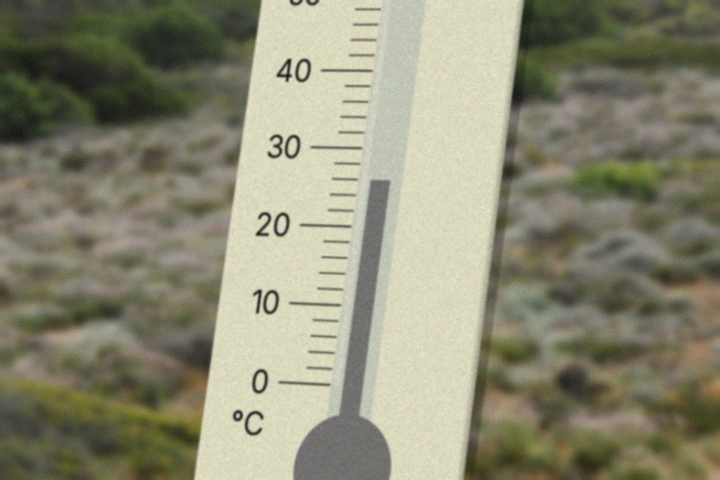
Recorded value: 26 °C
